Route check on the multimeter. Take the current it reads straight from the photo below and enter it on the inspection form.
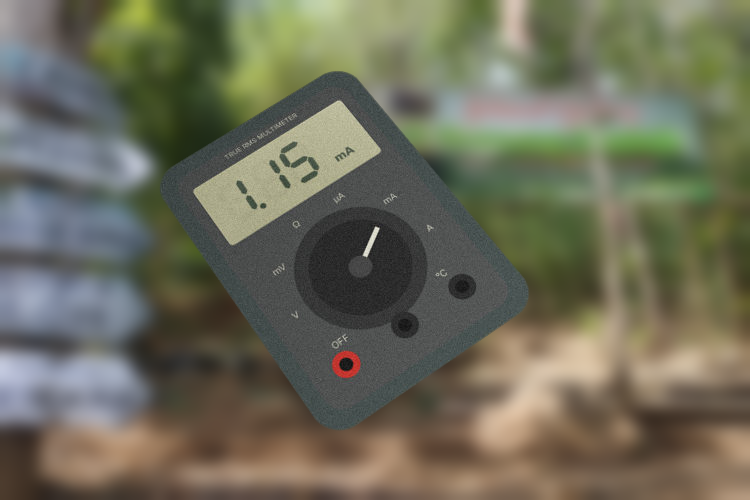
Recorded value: 1.15 mA
